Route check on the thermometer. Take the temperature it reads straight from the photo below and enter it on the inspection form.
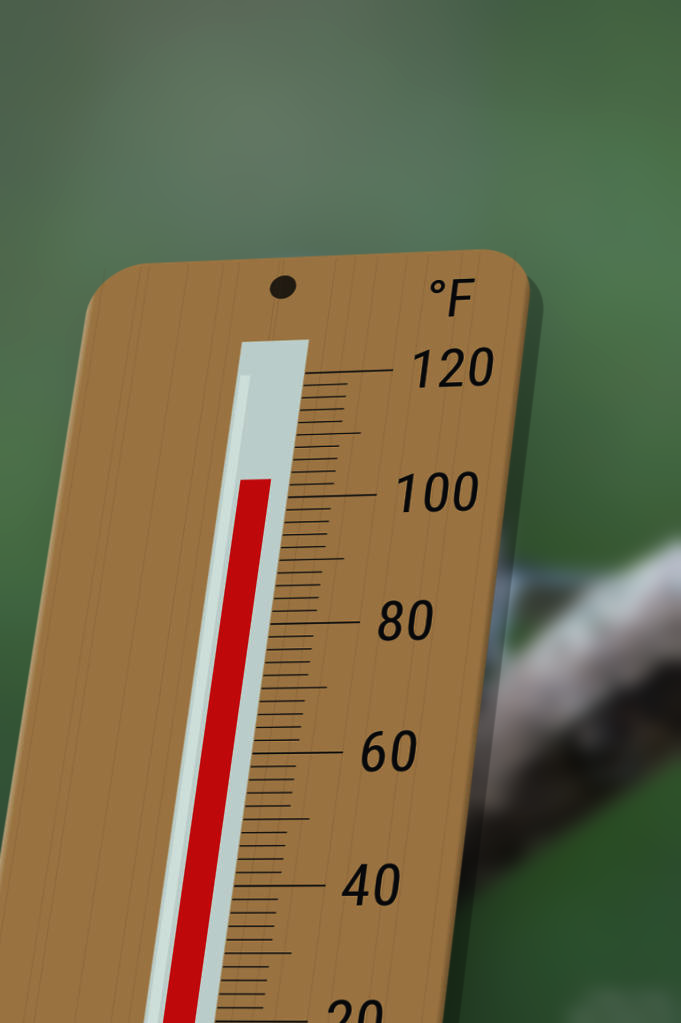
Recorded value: 103 °F
